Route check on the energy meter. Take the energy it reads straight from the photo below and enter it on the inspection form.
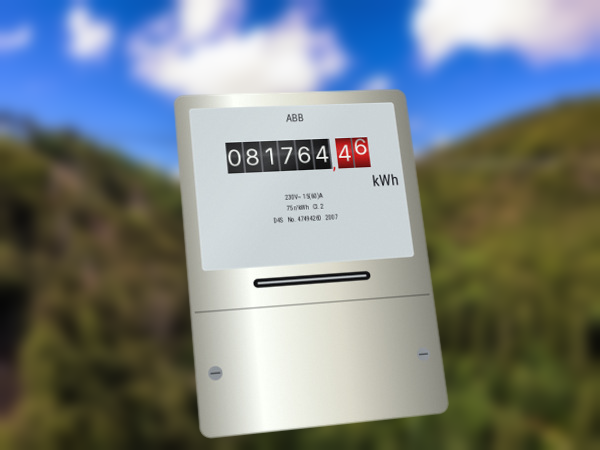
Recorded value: 81764.46 kWh
